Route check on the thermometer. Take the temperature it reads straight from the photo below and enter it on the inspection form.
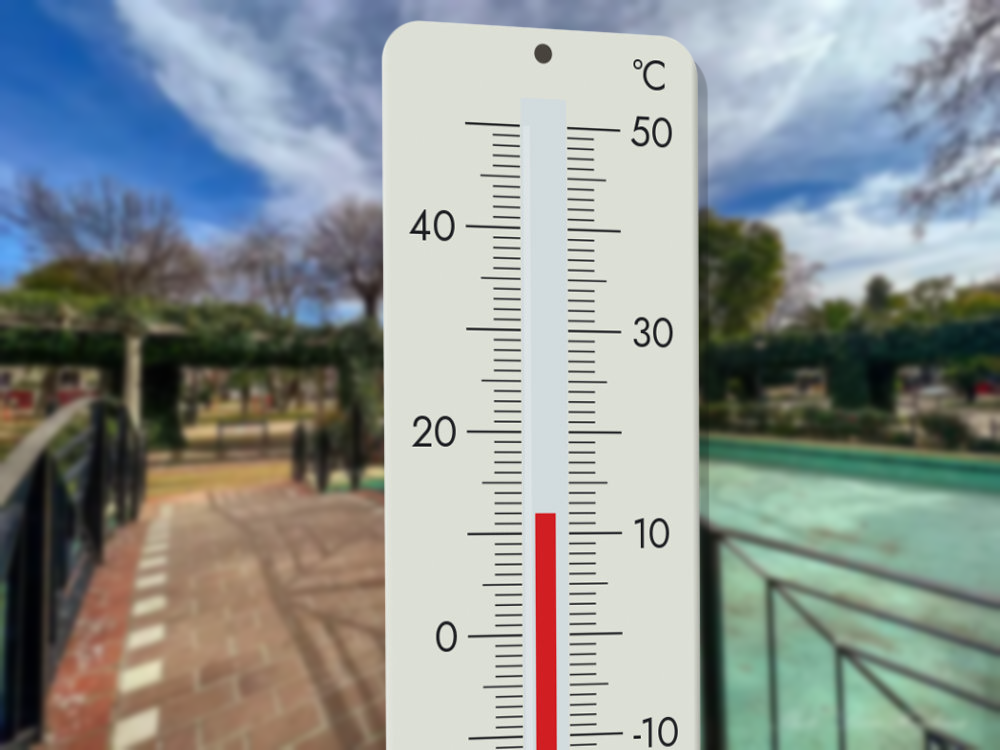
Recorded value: 12 °C
